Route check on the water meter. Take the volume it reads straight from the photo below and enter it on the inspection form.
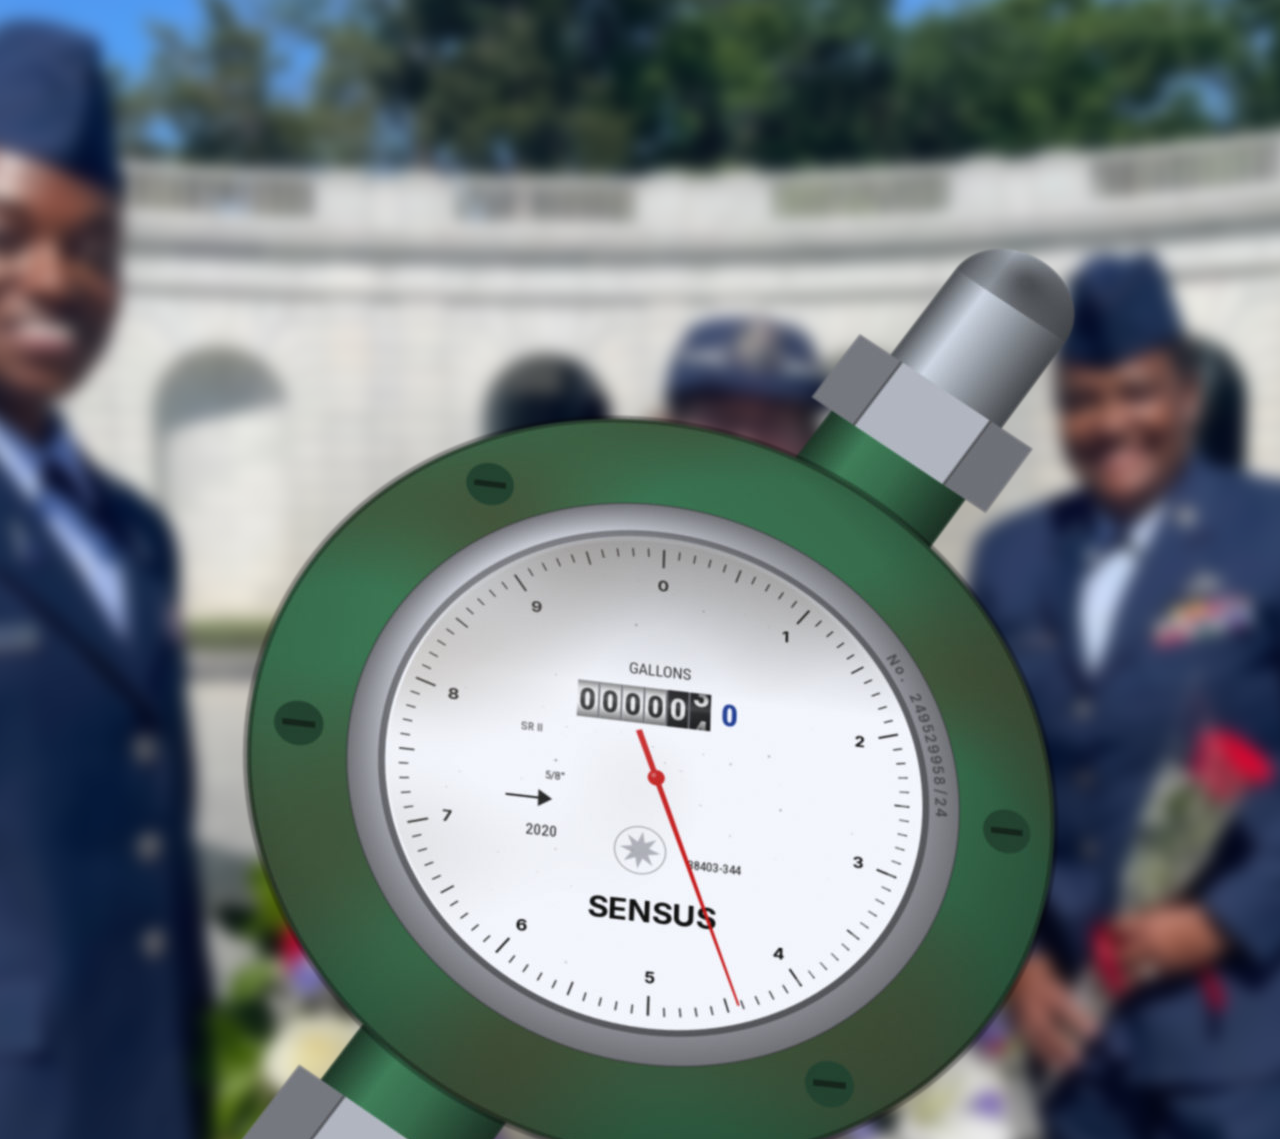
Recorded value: 34.4 gal
